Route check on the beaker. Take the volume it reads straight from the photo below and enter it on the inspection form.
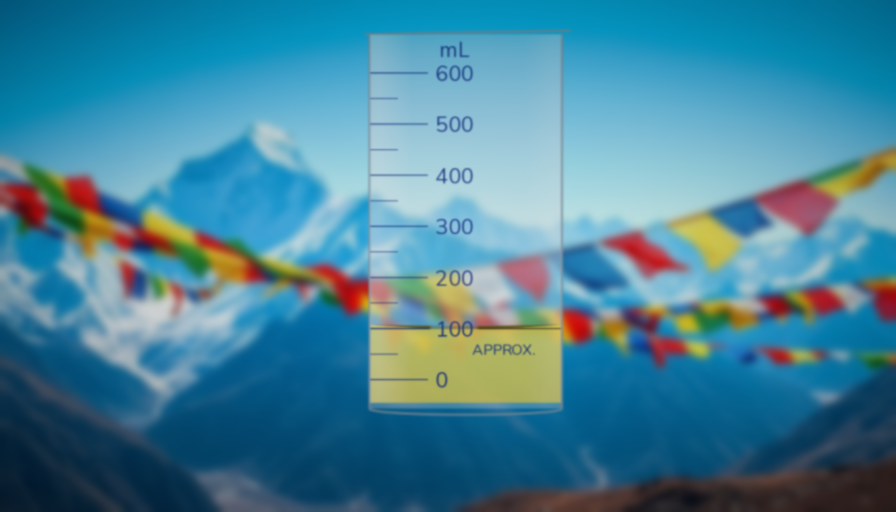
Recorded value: 100 mL
